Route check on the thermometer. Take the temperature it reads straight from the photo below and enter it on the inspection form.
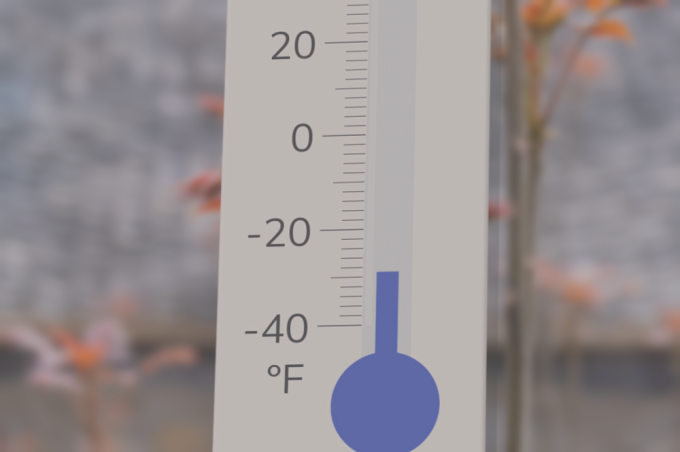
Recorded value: -29 °F
